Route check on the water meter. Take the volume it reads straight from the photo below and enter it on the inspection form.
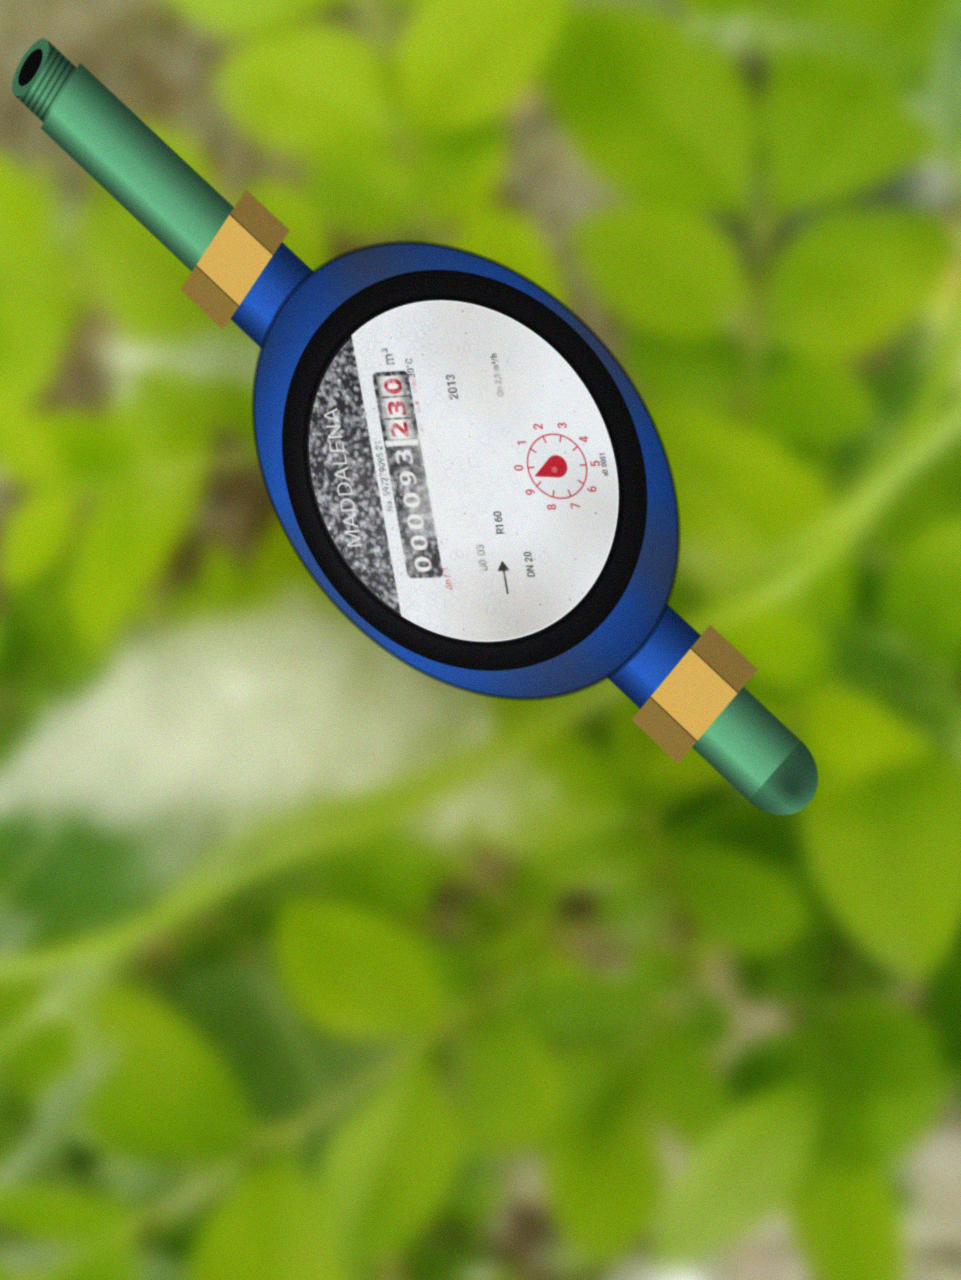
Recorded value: 93.2299 m³
